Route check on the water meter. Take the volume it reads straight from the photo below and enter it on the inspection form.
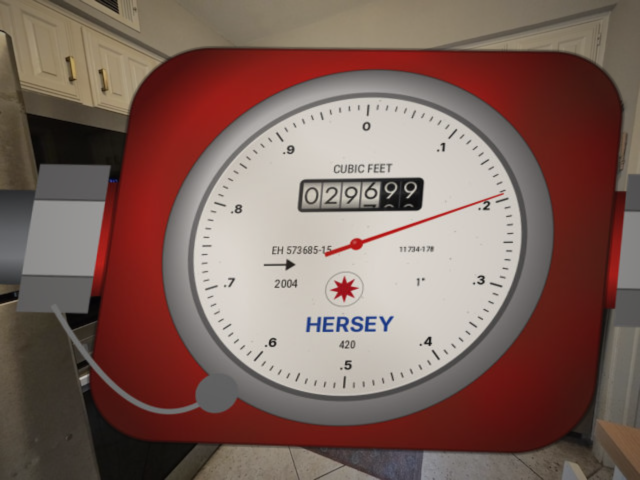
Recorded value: 29699.19 ft³
